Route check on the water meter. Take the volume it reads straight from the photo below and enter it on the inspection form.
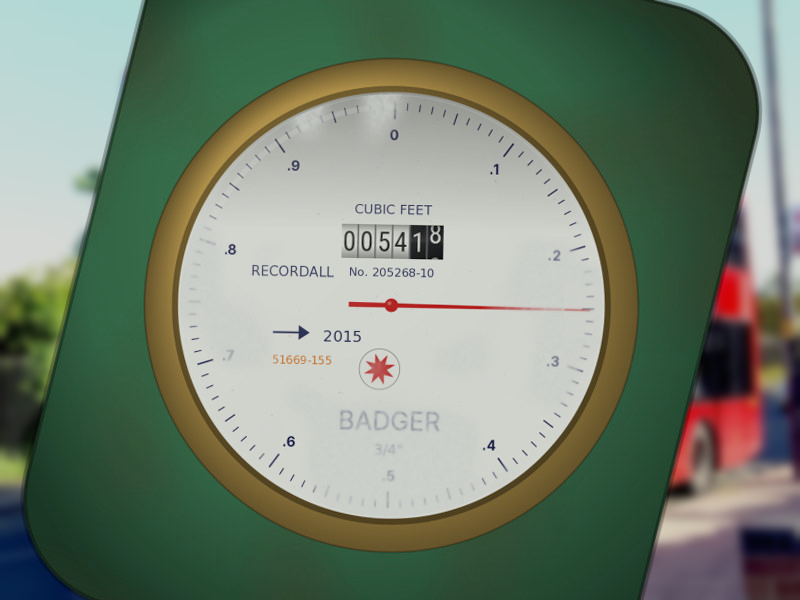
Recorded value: 5418.25 ft³
